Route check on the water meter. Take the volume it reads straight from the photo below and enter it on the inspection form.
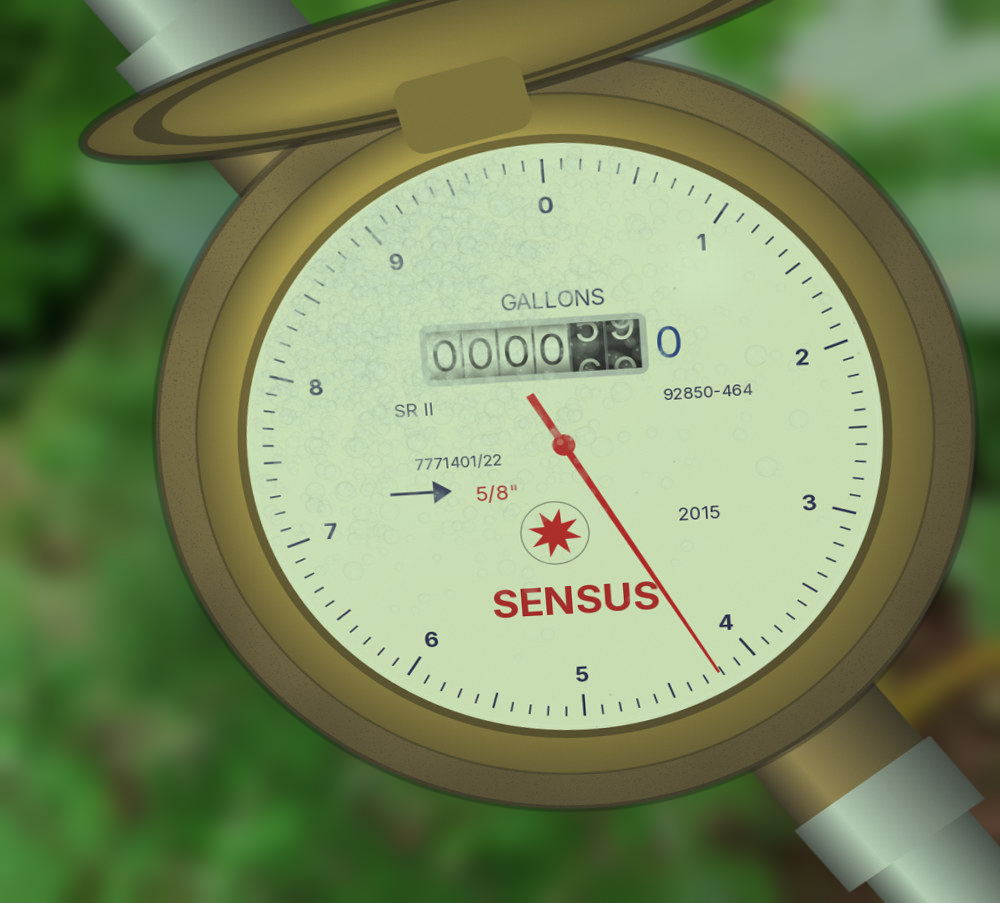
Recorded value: 594.2 gal
